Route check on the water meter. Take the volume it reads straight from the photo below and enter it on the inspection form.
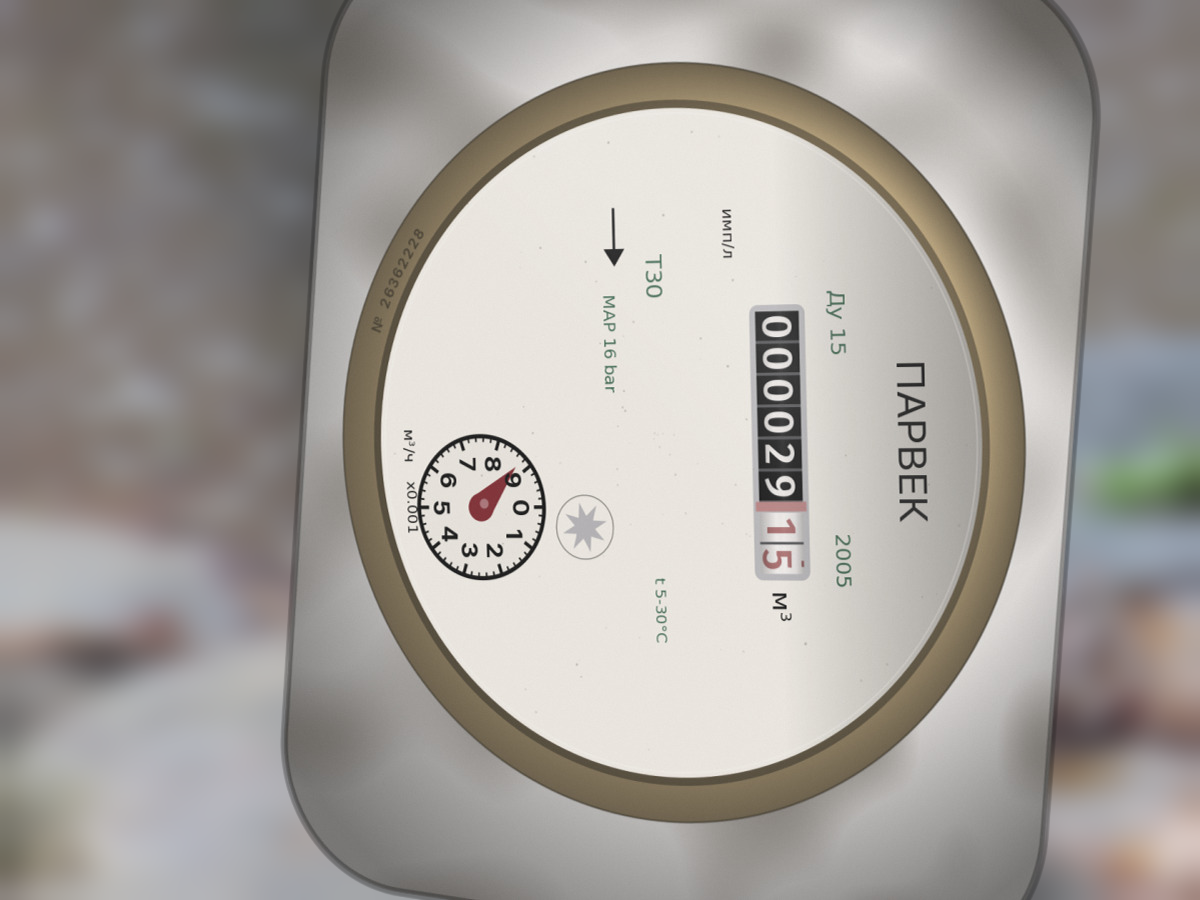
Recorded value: 29.148 m³
